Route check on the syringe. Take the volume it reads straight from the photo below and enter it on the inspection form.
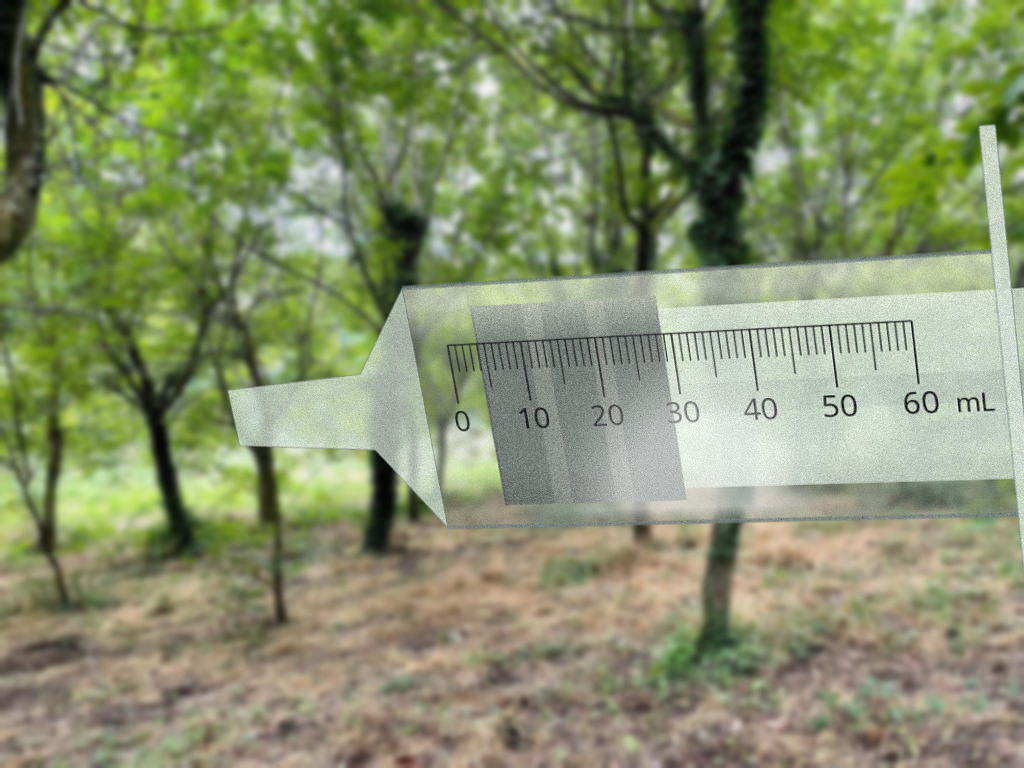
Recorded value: 4 mL
